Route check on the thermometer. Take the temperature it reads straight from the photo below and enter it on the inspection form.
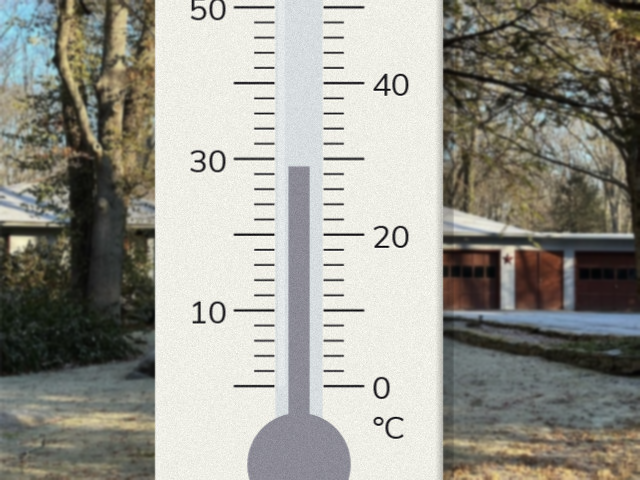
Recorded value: 29 °C
